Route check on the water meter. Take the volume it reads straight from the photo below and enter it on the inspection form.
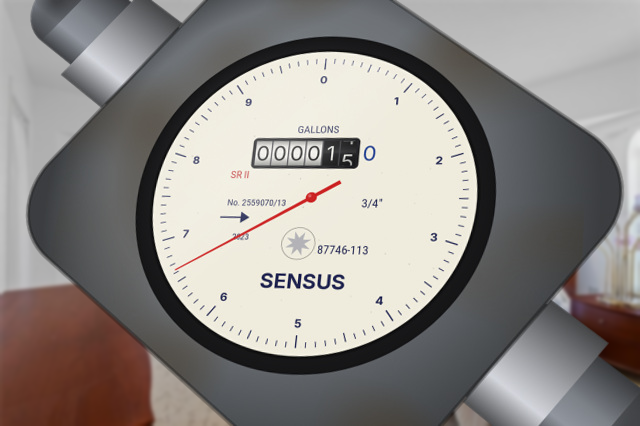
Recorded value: 146.6 gal
